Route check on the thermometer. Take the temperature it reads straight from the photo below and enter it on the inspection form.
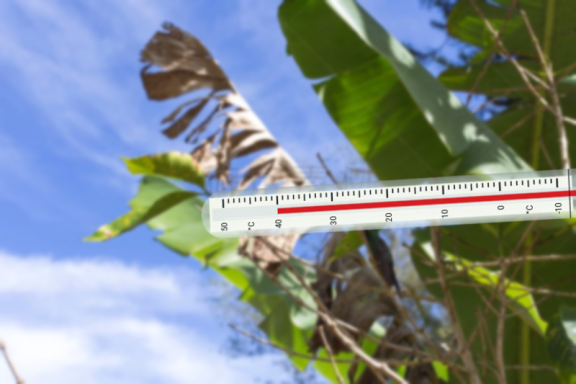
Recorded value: 40 °C
